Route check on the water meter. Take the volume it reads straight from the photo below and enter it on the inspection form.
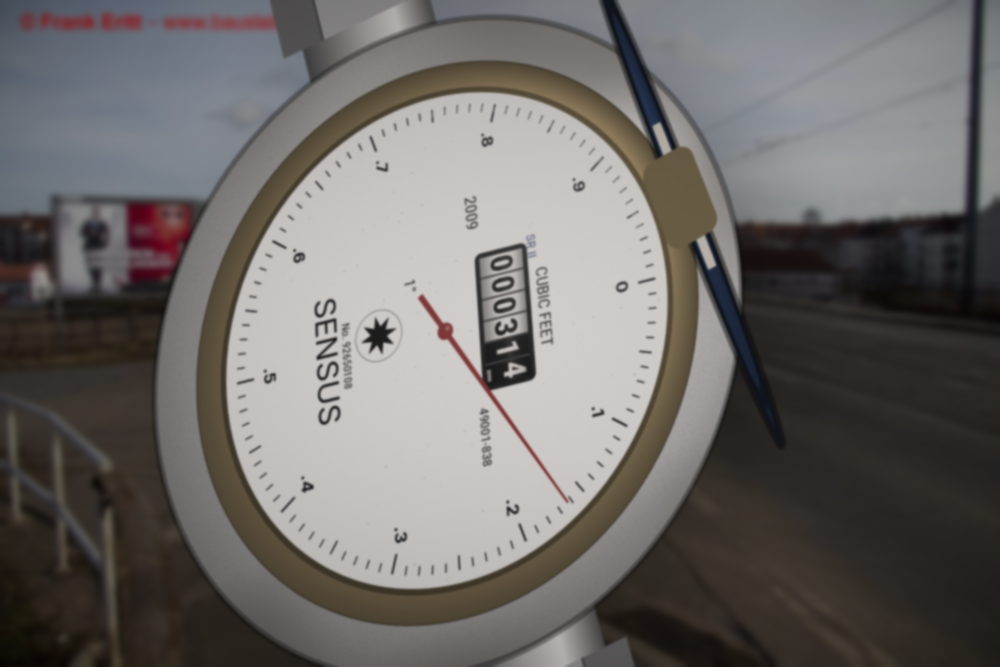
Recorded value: 314.16 ft³
